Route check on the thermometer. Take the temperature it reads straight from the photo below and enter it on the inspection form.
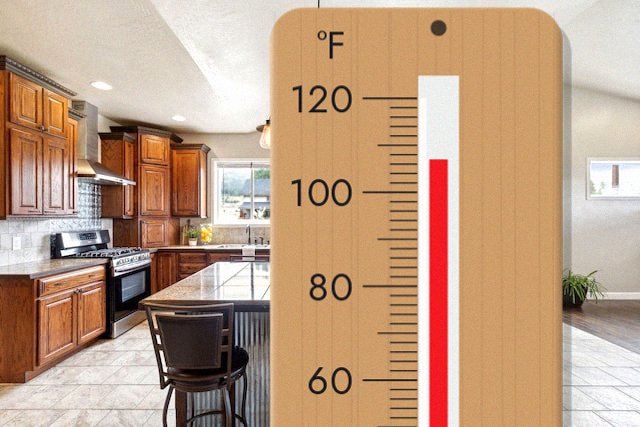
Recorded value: 107 °F
